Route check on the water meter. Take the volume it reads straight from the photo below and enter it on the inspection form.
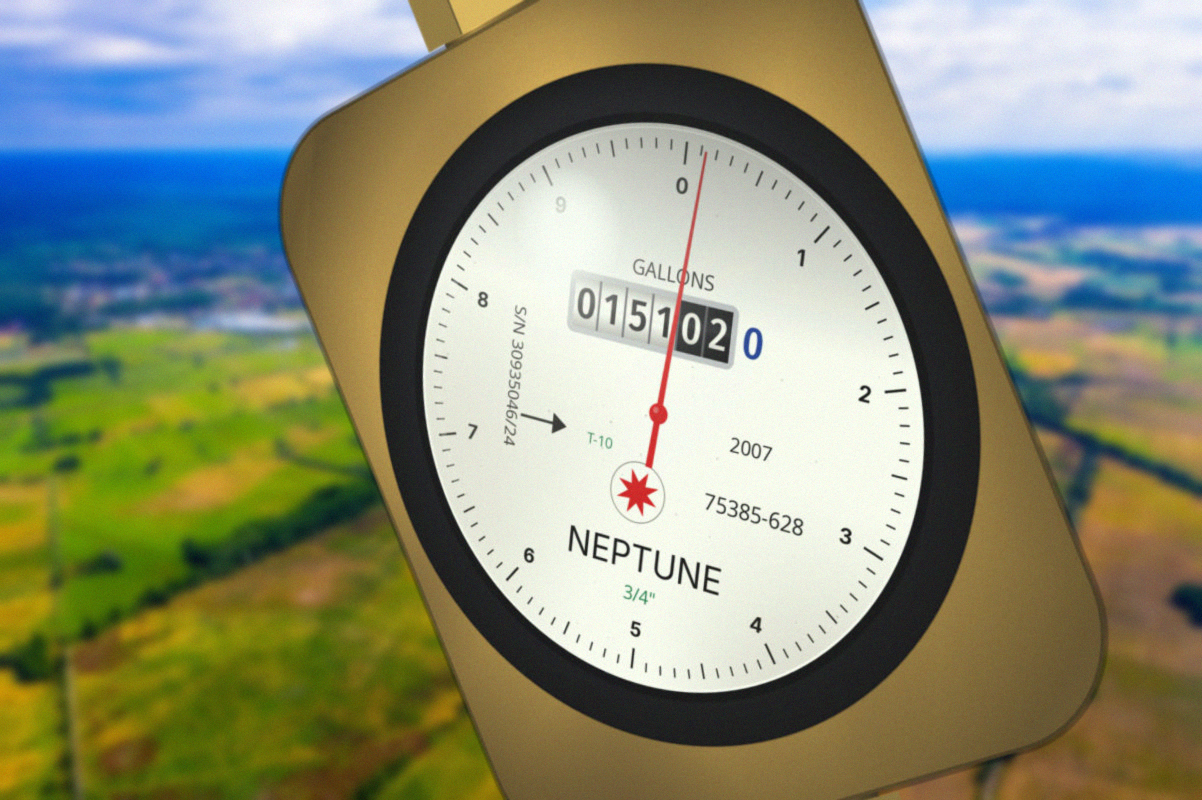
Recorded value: 151020.1 gal
